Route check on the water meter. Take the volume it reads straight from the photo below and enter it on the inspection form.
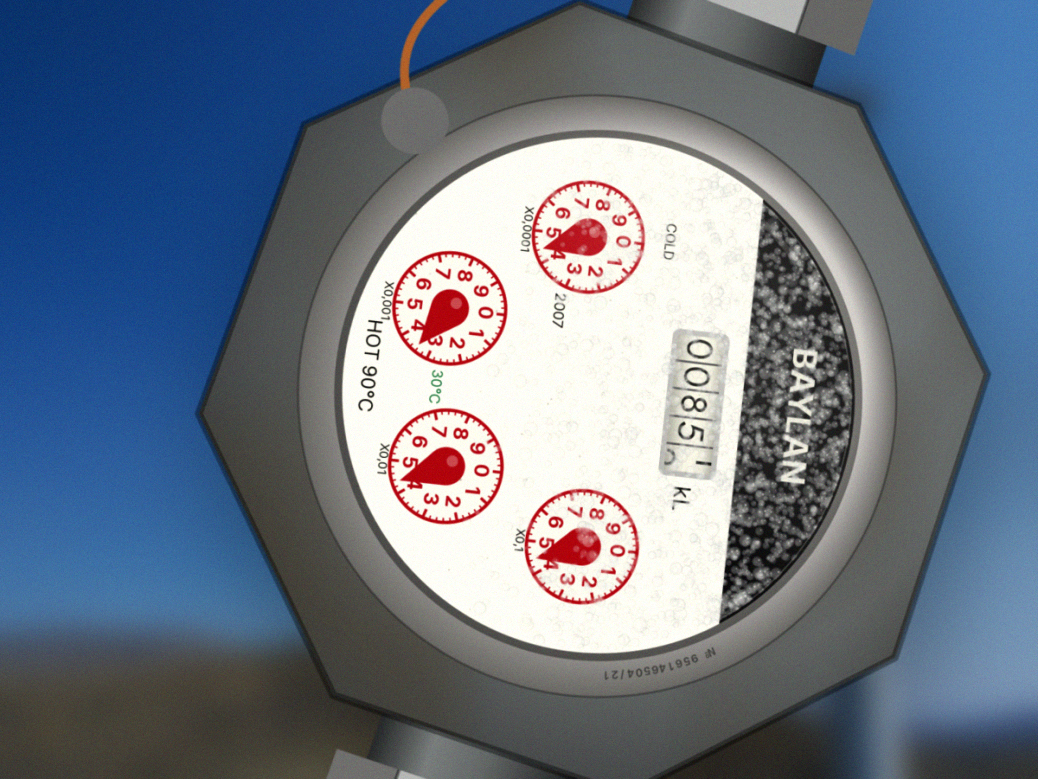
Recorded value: 851.4434 kL
